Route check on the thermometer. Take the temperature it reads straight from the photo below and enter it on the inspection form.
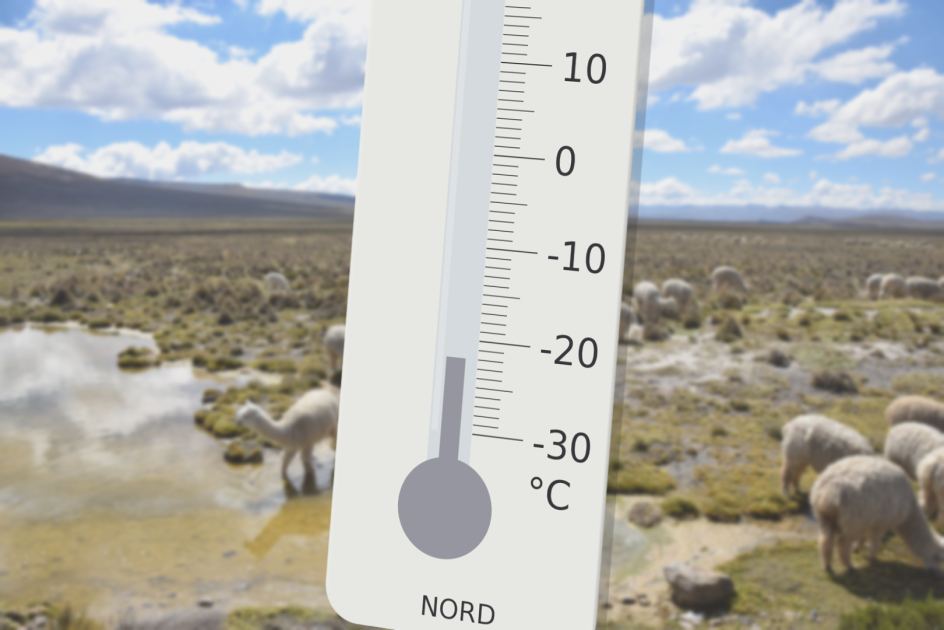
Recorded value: -22 °C
